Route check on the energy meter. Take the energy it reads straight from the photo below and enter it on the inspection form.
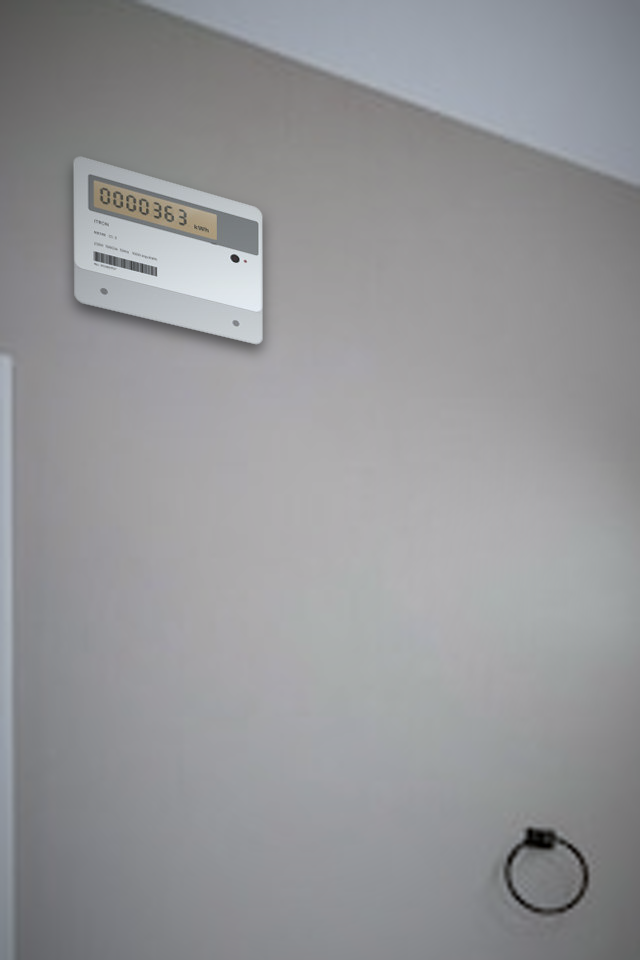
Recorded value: 363 kWh
